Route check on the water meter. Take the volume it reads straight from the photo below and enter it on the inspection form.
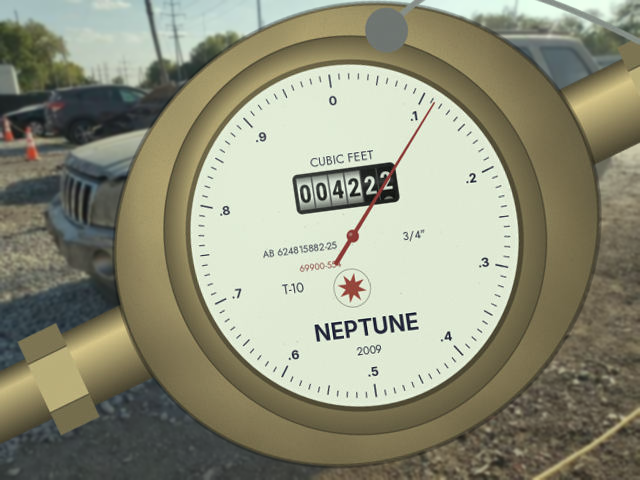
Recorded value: 4222.11 ft³
